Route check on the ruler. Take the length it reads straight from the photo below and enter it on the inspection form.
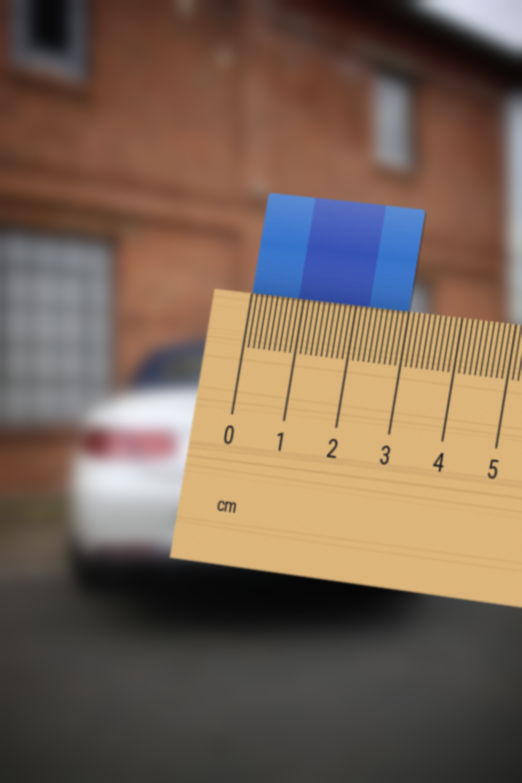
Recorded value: 3 cm
